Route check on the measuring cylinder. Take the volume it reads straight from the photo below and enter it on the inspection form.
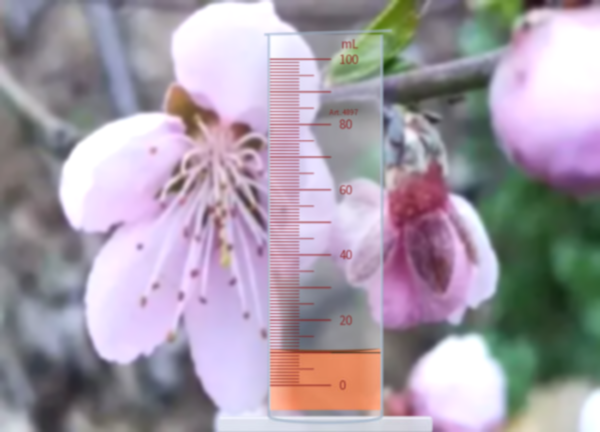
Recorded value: 10 mL
